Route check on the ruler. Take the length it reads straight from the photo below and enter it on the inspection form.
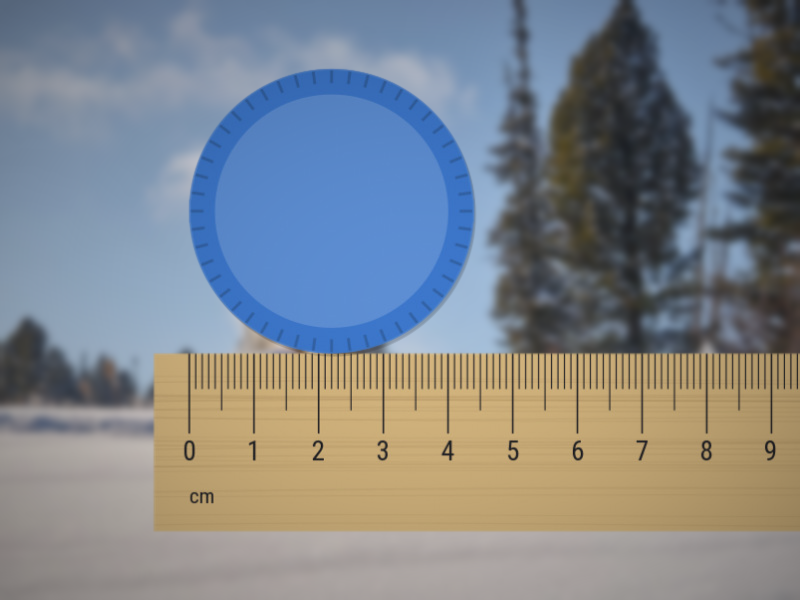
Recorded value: 4.4 cm
